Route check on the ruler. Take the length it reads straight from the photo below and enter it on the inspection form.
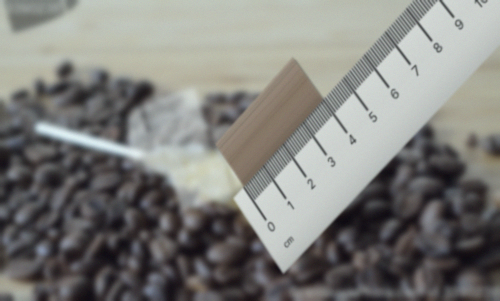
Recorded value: 4 cm
